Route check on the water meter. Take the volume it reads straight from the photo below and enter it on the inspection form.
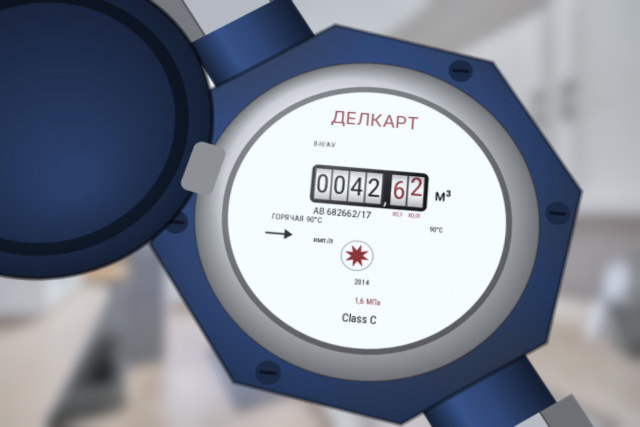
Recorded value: 42.62 m³
